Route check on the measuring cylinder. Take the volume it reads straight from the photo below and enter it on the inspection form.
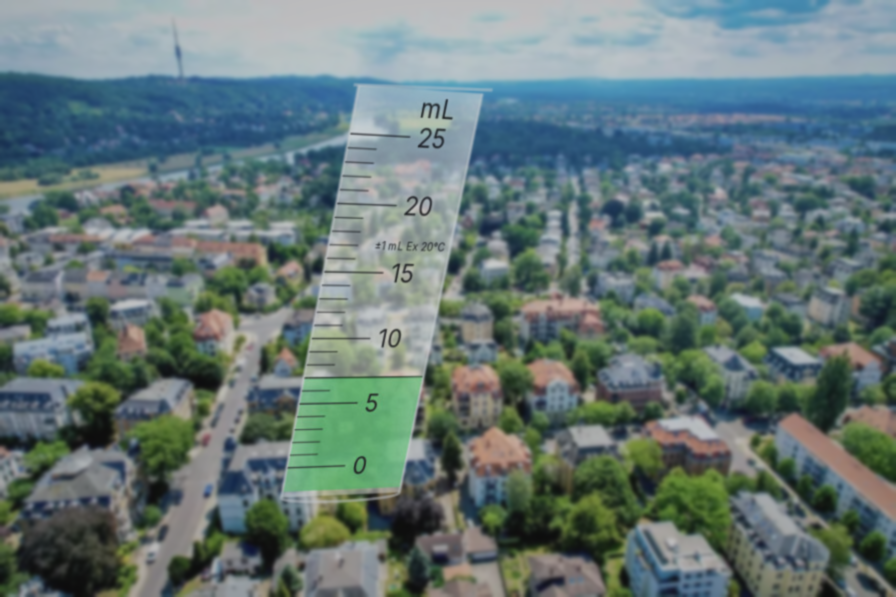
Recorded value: 7 mL
